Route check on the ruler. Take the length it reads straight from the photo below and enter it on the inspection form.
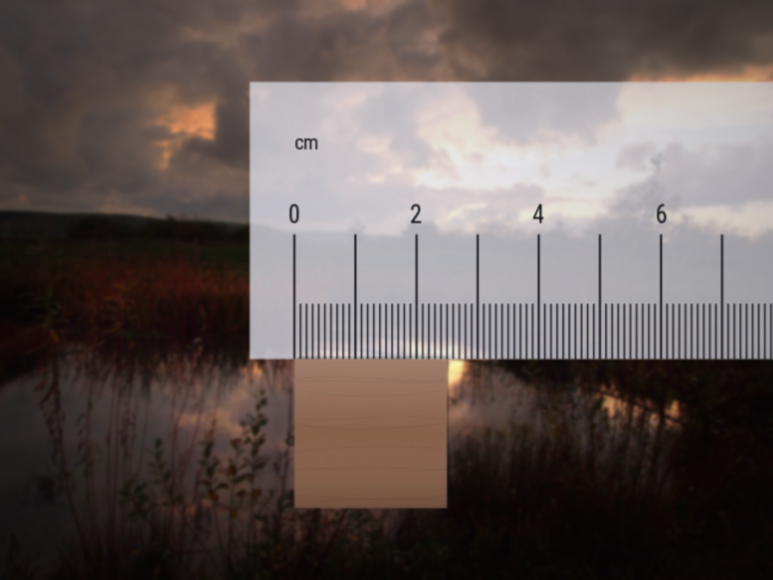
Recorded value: 2.5 cm
